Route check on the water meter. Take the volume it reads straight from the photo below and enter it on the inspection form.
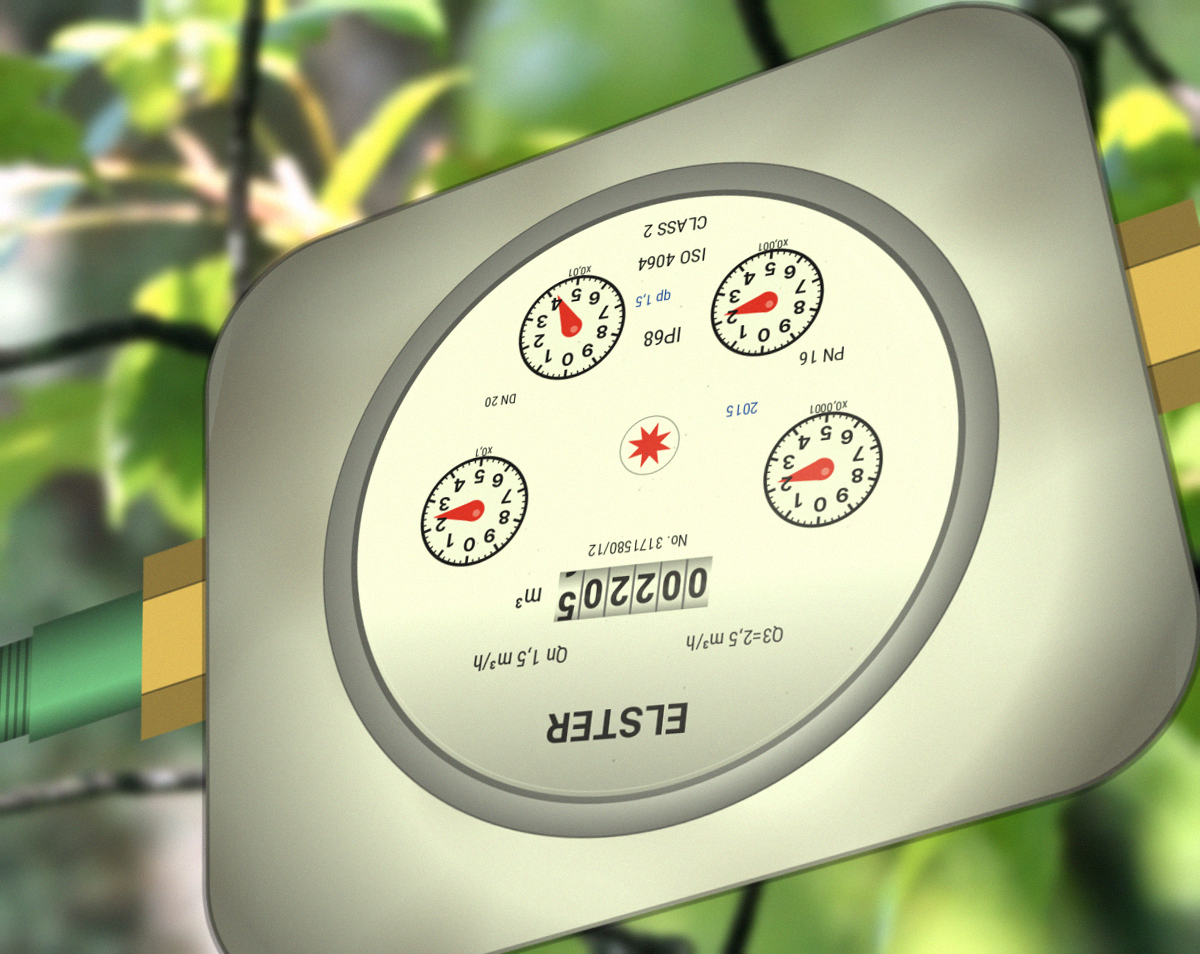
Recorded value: 2205.2422 m³
